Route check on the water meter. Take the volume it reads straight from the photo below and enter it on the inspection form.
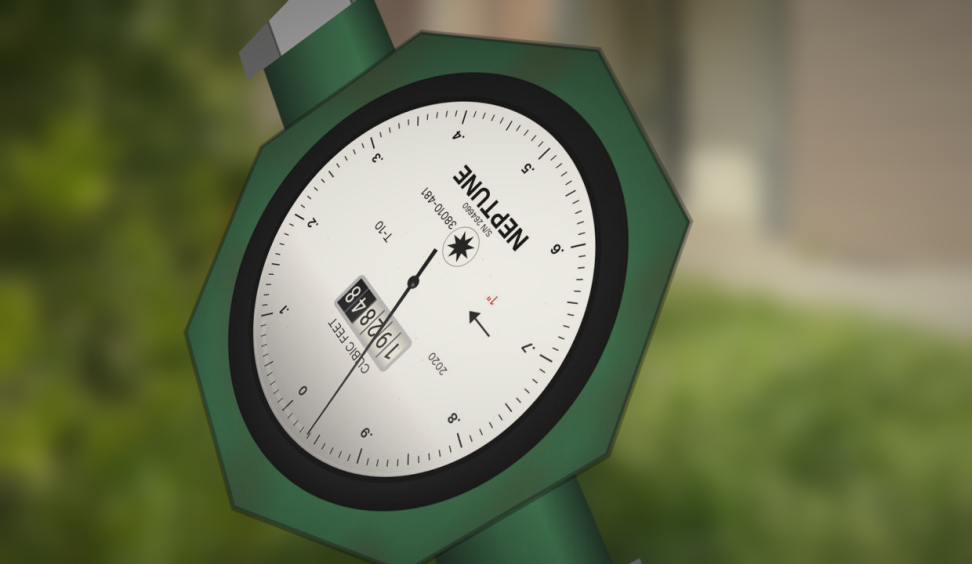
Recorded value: 192847.96 ft³
